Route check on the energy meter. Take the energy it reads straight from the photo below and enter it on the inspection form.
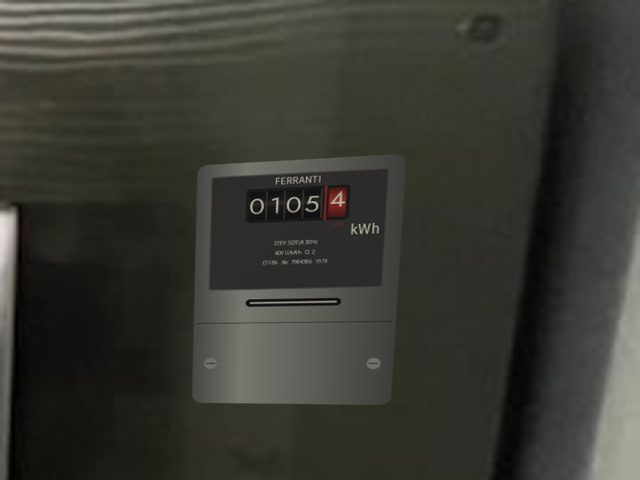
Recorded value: 105.4 kWh
